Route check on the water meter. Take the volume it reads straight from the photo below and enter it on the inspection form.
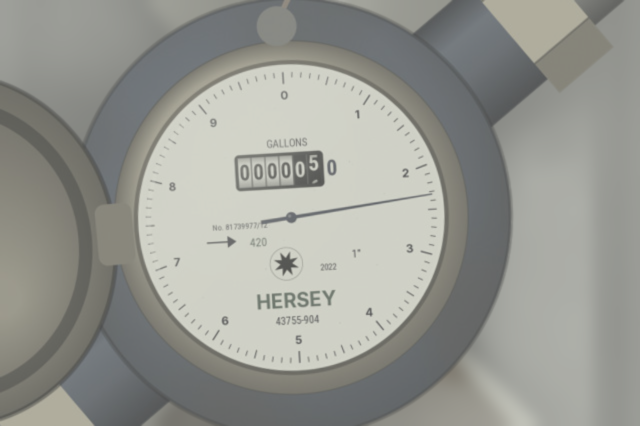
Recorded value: 52.3 gal
